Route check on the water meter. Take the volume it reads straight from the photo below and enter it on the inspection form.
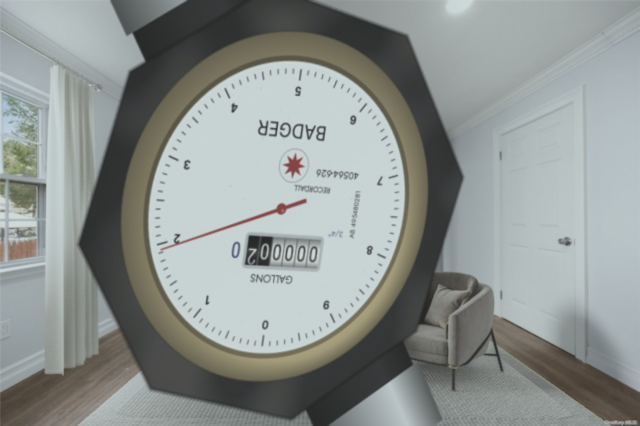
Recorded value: 21.9 gal
